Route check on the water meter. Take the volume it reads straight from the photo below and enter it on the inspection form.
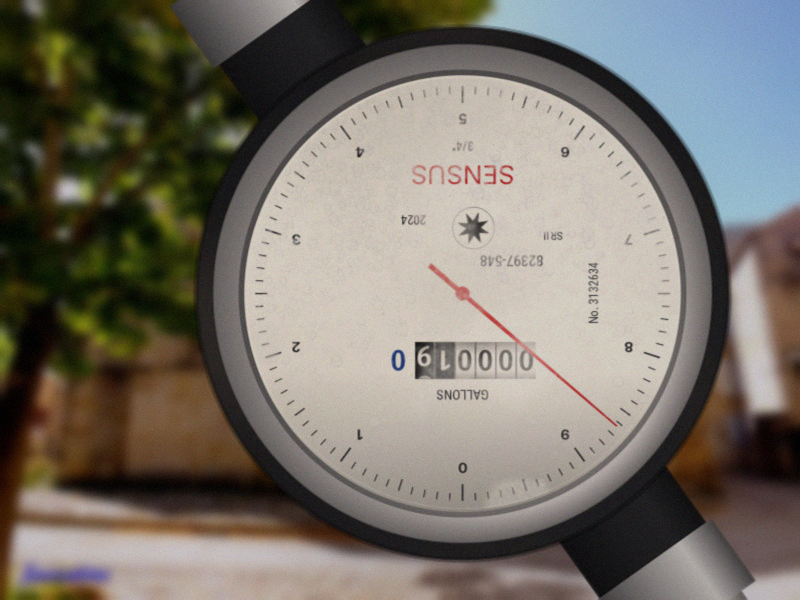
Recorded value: 188.6 gal
